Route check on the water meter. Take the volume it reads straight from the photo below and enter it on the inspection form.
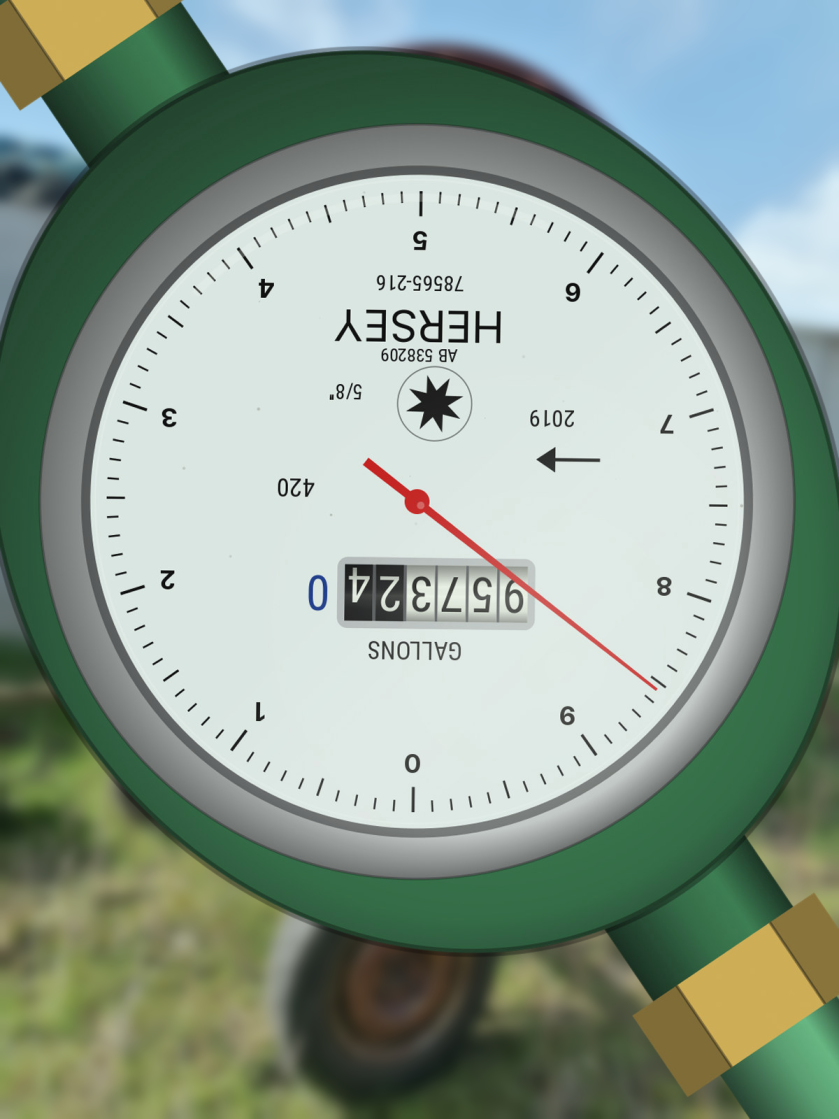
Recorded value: 9573238.5 gal
